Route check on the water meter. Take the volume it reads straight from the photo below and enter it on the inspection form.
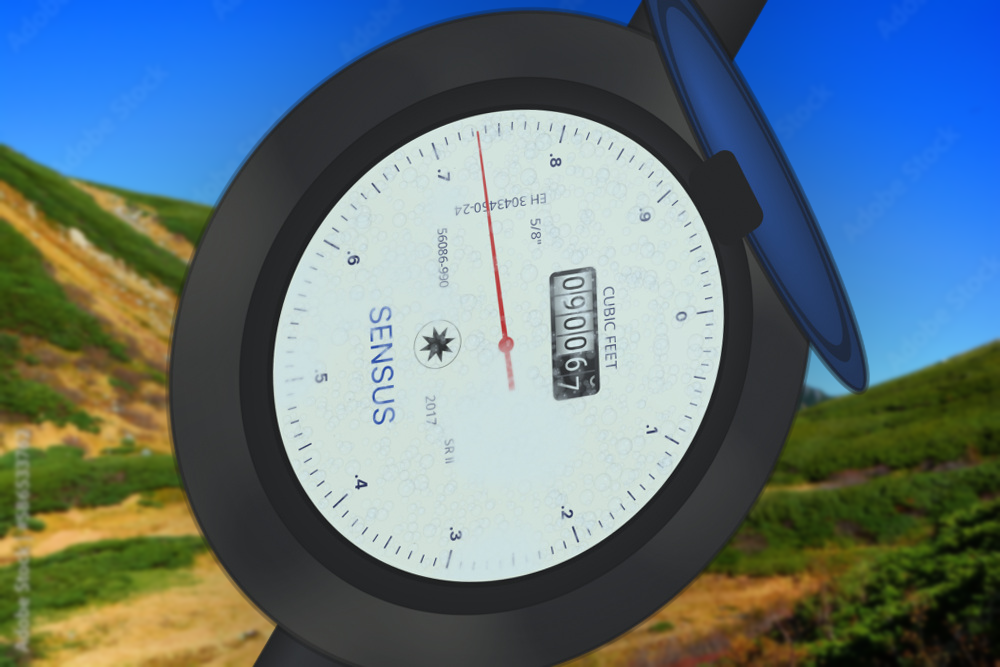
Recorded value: 90066.73 ft³
